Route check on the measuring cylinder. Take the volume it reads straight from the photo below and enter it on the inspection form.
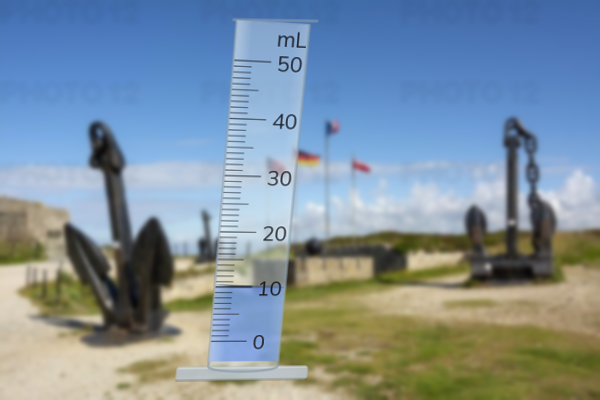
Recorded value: 10 mL
